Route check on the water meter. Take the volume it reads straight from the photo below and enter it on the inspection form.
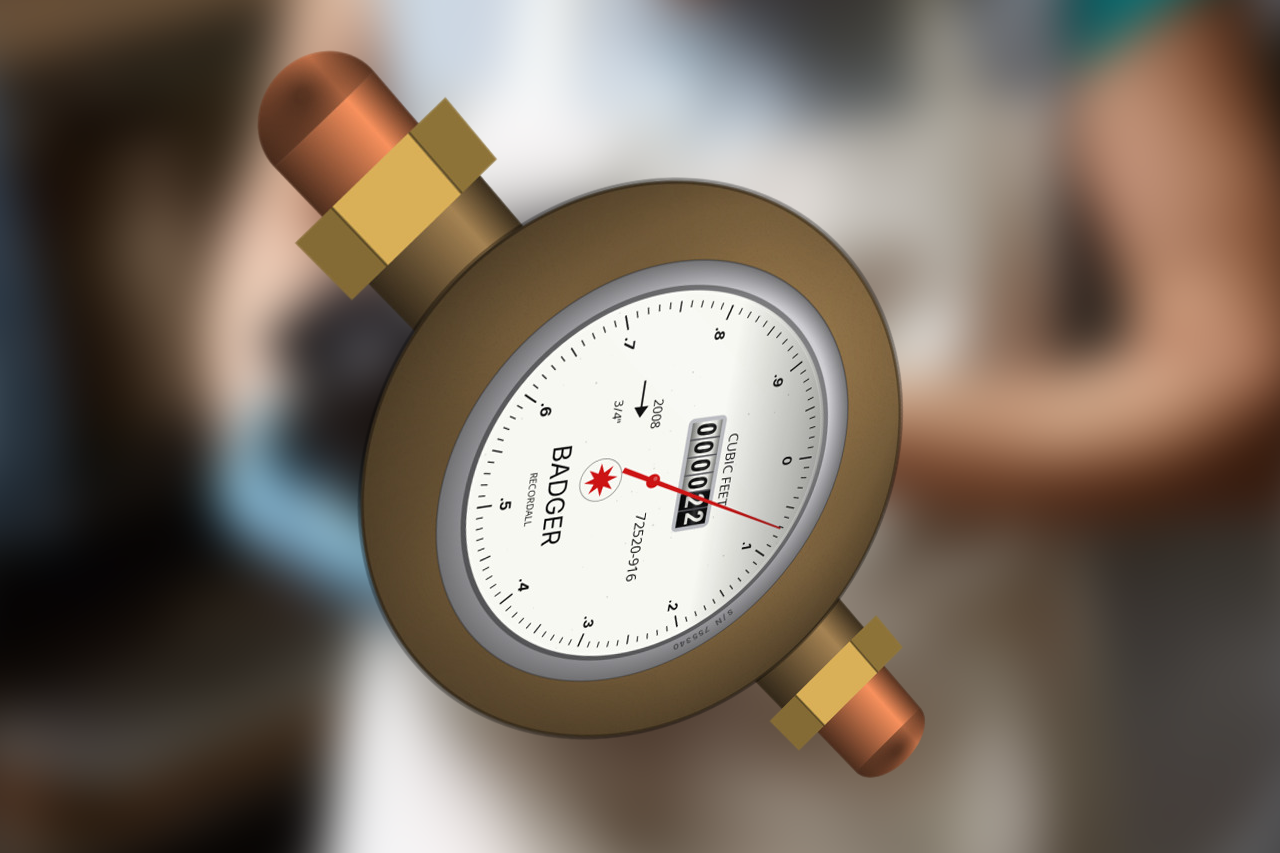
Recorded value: 22.07 ft³
